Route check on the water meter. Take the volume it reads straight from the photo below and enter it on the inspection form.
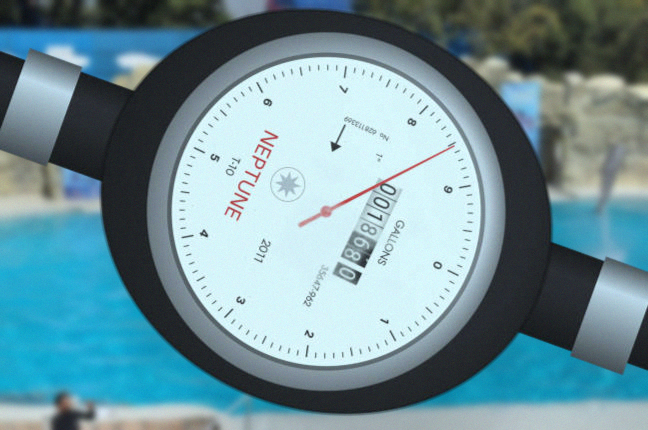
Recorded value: 18678.5 gal
